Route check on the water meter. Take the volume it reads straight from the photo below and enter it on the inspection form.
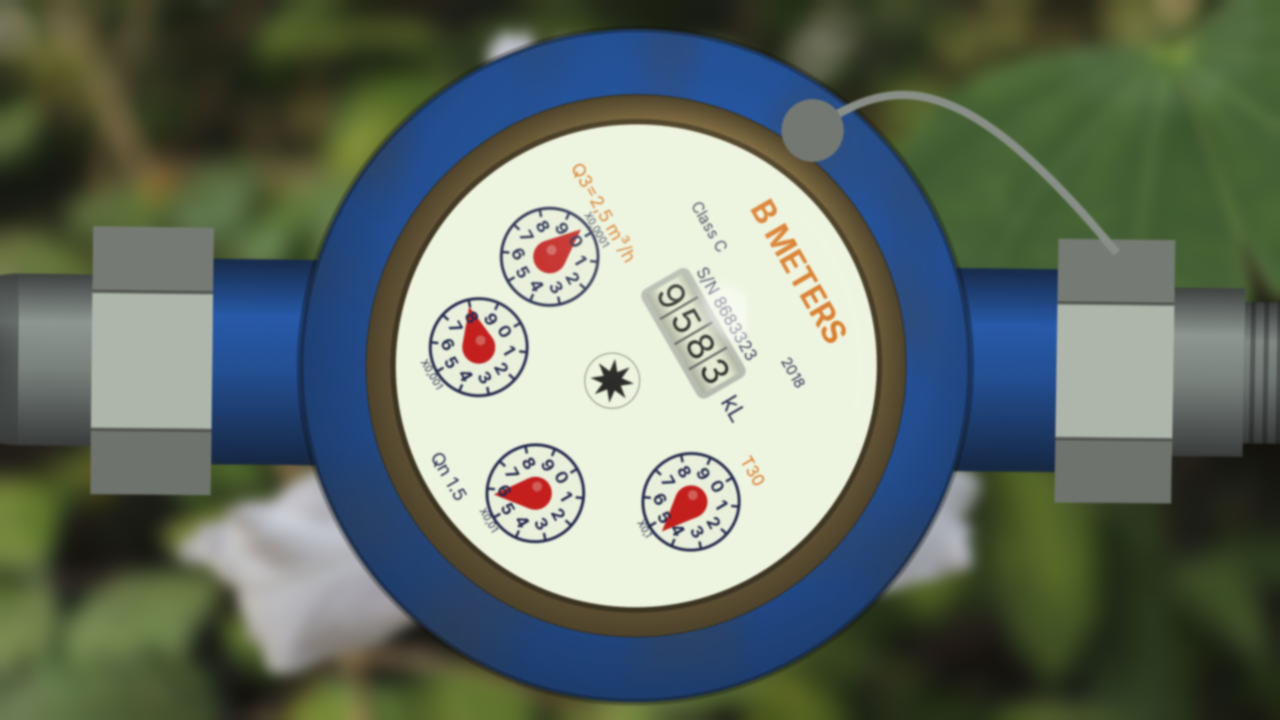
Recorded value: 9583.4579 kL
